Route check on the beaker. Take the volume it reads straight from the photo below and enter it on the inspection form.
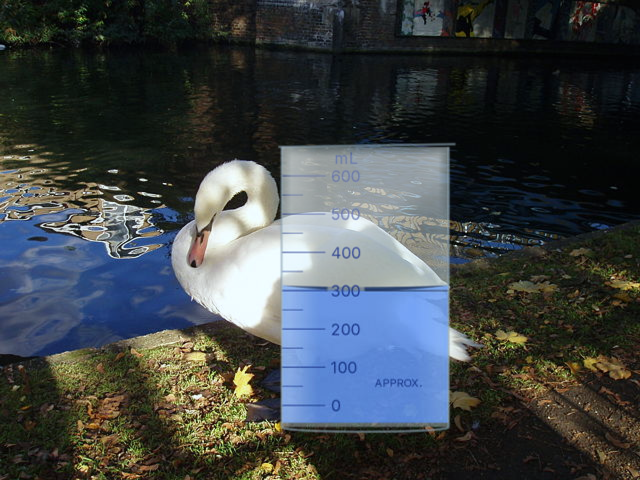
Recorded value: 300 mL
